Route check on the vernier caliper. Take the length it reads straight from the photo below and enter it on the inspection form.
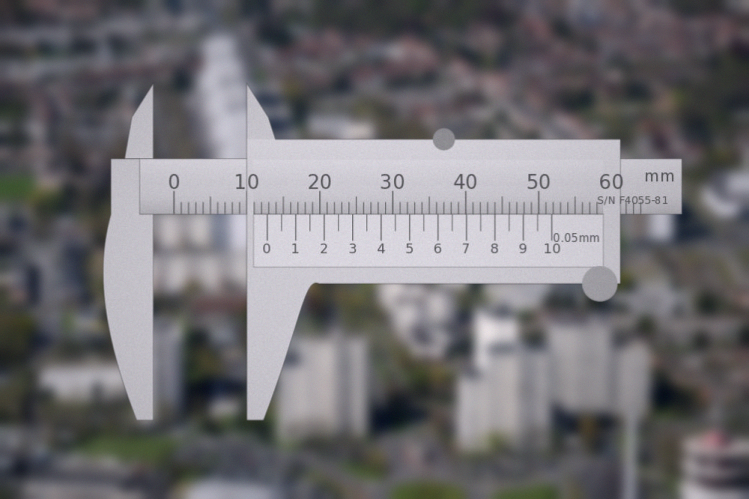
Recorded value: 12.8 mm
